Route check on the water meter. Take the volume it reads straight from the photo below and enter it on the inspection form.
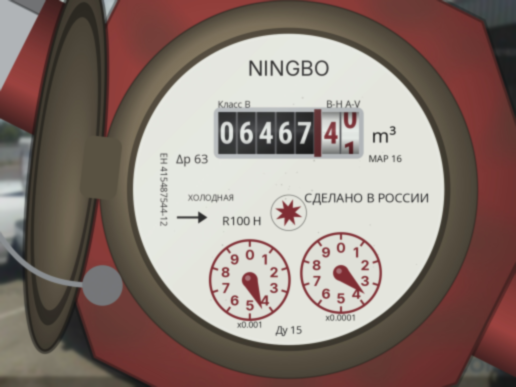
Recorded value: 6467.4043 m³
